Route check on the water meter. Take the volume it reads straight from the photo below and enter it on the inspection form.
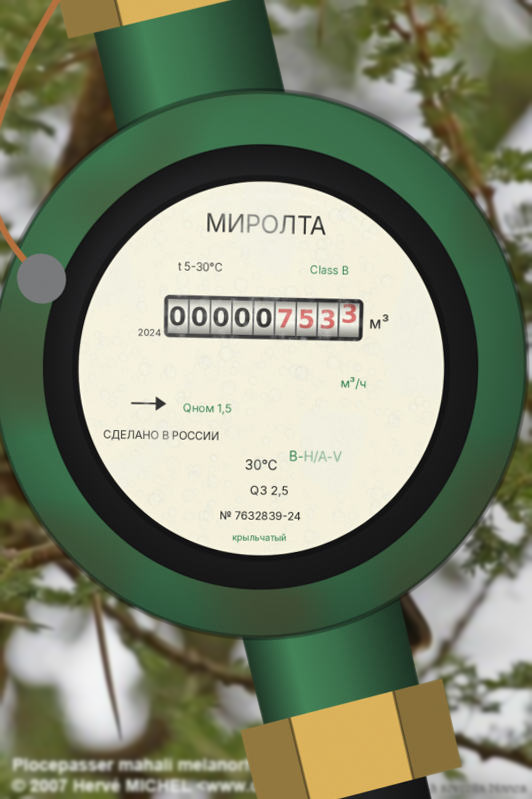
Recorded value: 0.7533 m³
